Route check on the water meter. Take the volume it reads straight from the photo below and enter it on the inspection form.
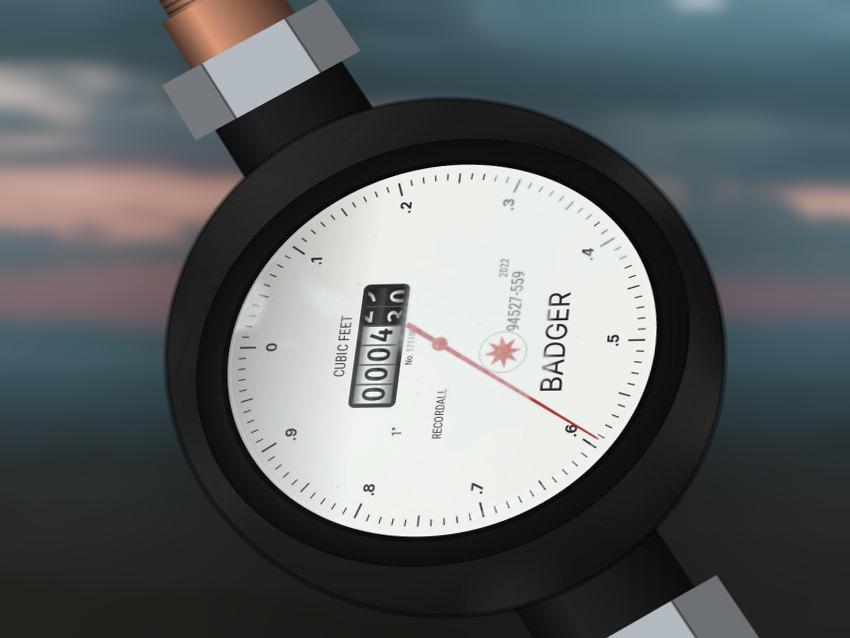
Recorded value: 429.59 ft³
